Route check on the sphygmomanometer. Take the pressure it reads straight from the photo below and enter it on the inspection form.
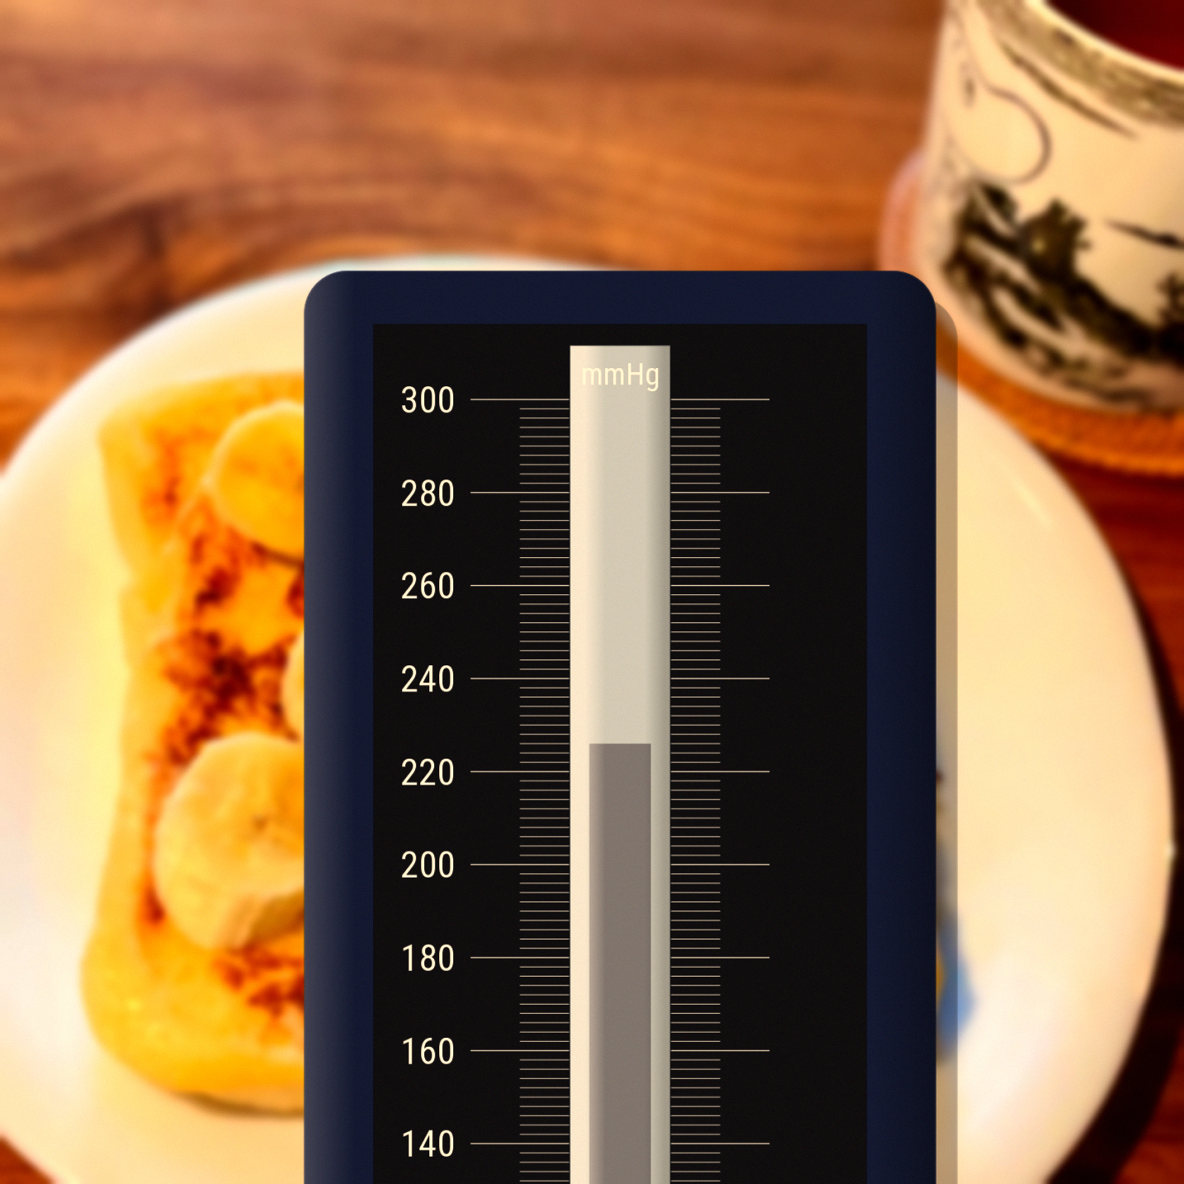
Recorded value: 226 mmHg
